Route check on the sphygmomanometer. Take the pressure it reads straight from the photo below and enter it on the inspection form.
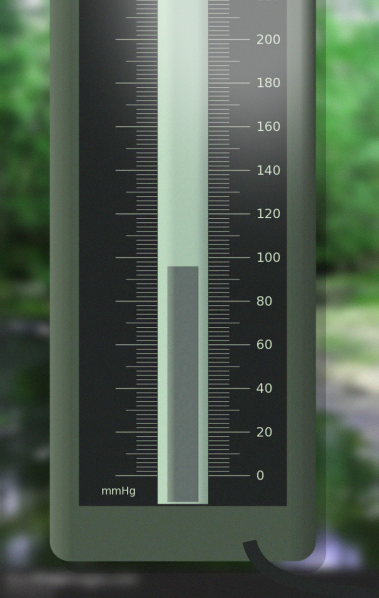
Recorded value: 96 mmHg
